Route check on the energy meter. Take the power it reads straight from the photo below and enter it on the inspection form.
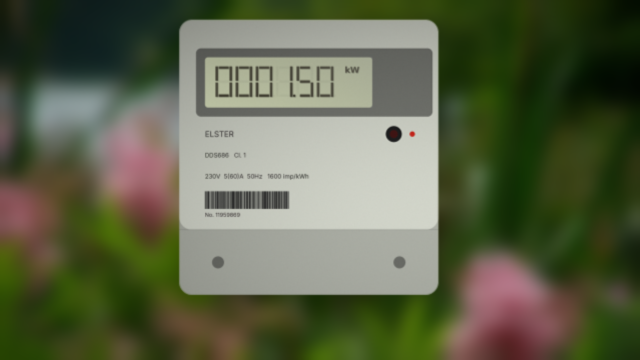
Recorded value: 1.50 kW
